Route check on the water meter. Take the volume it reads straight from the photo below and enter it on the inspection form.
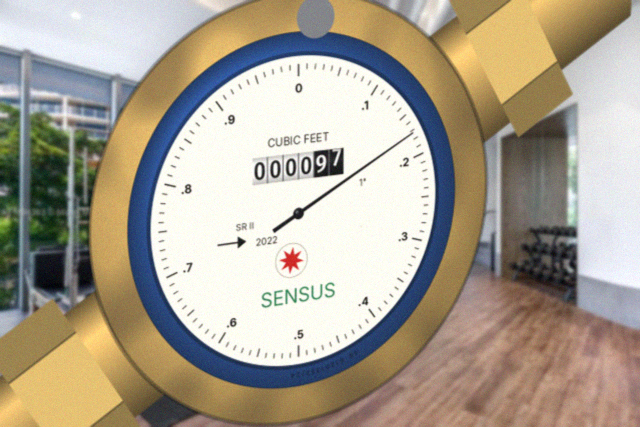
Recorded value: 97.17 ft³
